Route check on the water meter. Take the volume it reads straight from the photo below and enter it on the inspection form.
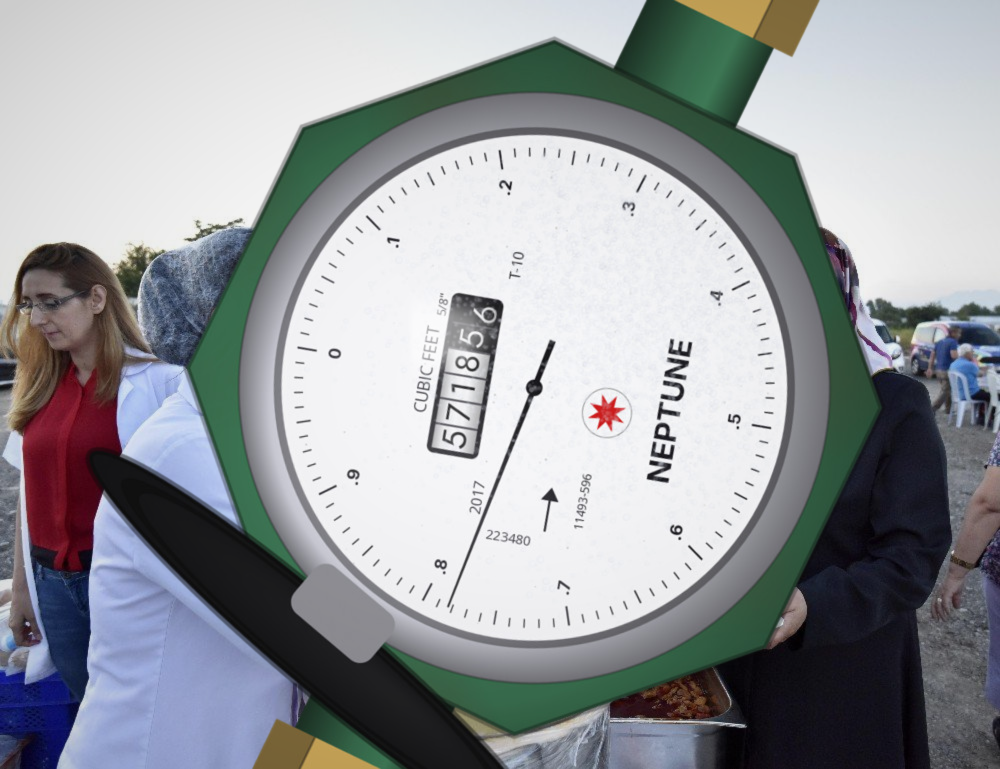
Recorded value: 571855.78 ft³
